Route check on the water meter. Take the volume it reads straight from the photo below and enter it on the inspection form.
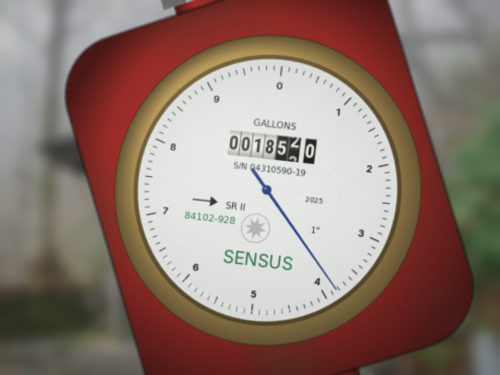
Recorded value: 18523.8 gal
